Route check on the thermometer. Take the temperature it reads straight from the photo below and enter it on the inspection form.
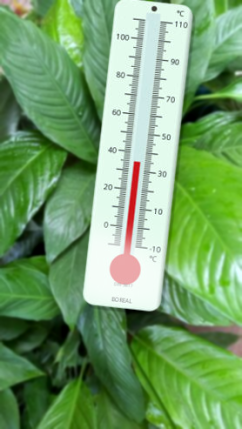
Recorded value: 35 °C
